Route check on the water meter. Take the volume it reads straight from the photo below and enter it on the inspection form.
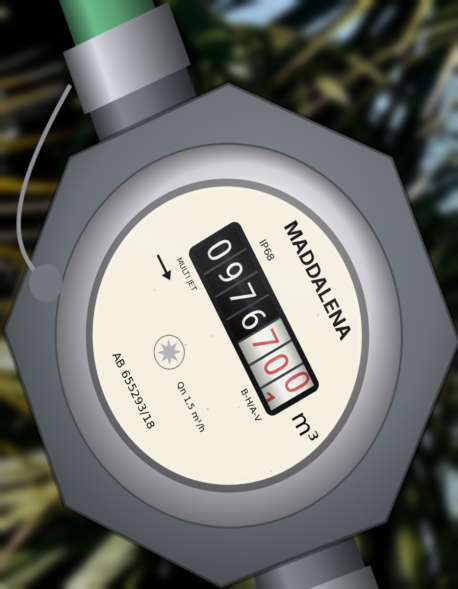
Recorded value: 976.700 m³
